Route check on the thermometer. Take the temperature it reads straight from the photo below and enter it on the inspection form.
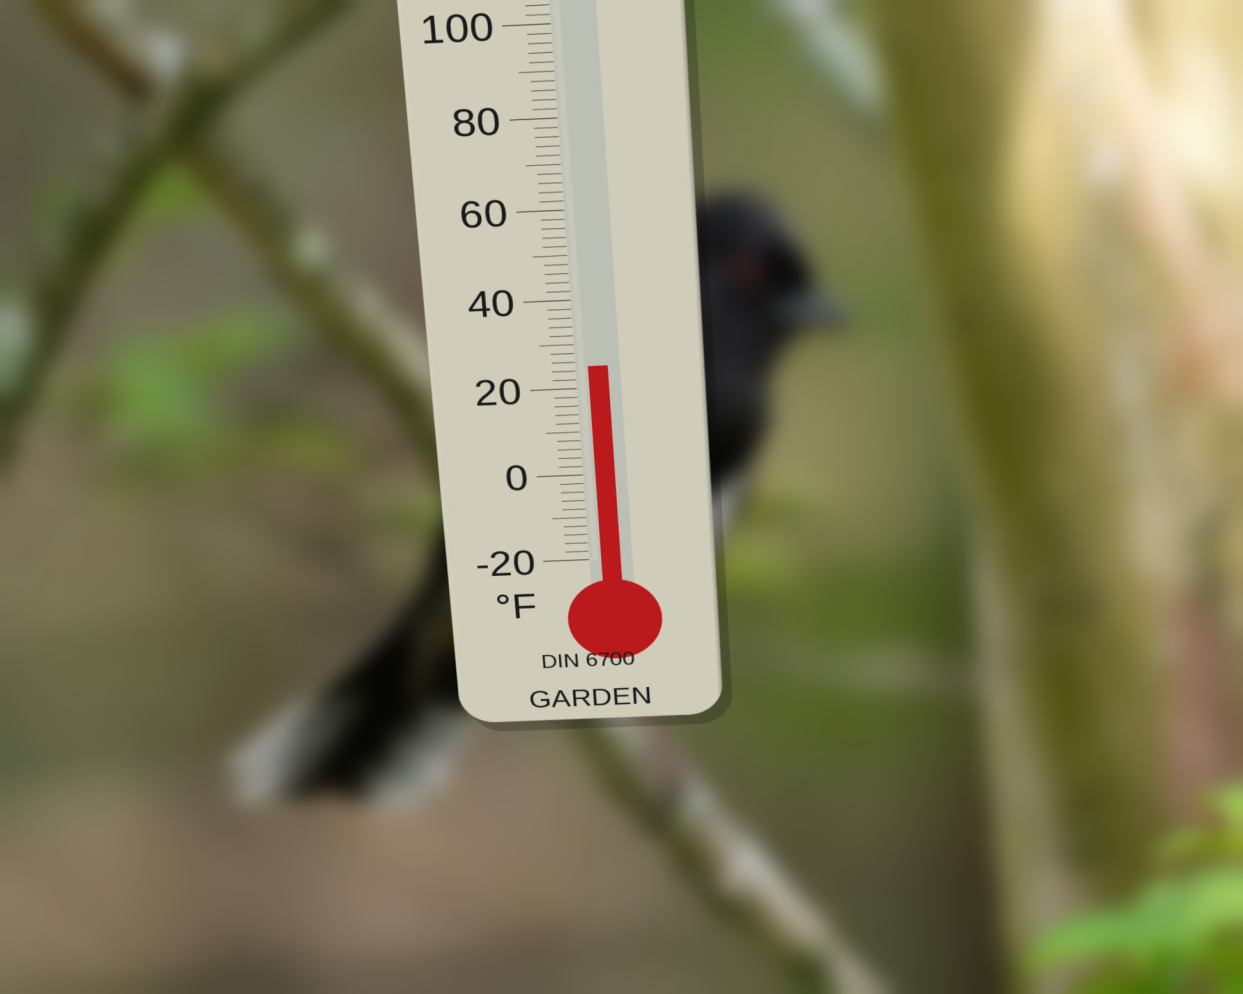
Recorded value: 25 °F
